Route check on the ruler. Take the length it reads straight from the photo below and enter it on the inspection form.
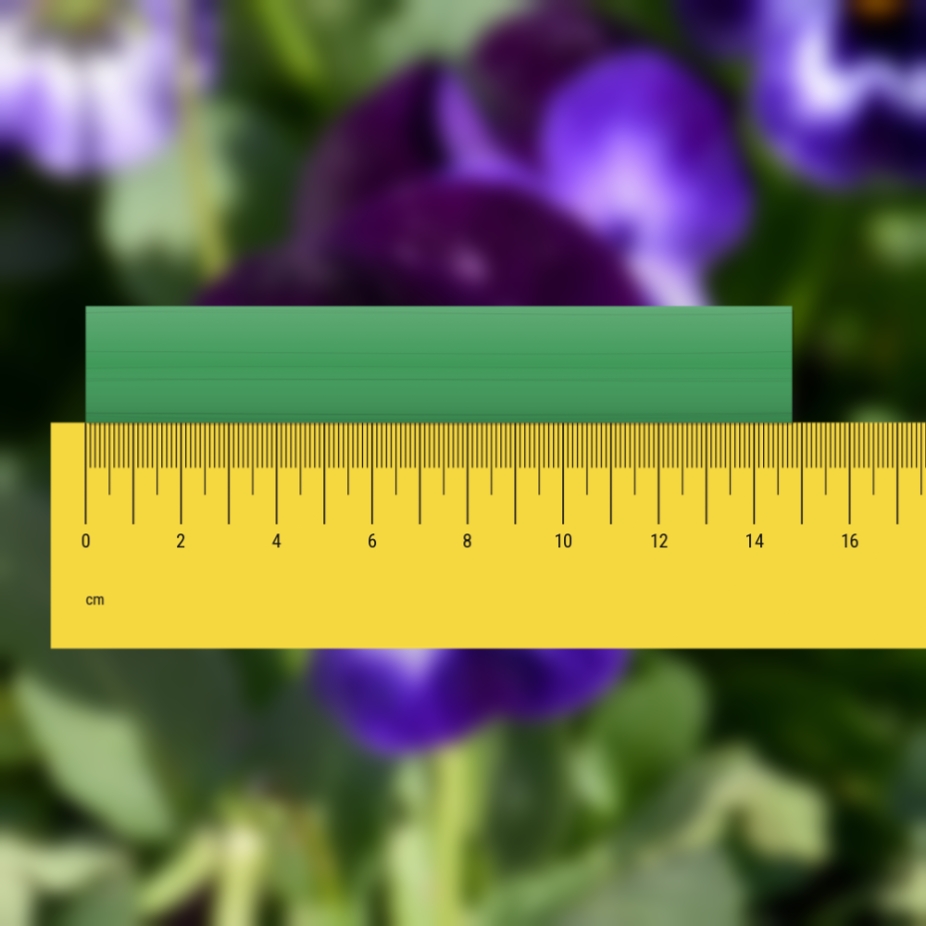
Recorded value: 14.8 cm
